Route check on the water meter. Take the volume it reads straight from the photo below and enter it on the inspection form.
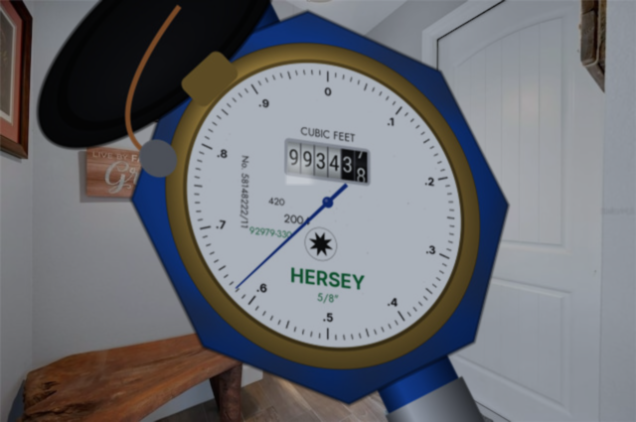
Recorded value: 993437.62 ft³
